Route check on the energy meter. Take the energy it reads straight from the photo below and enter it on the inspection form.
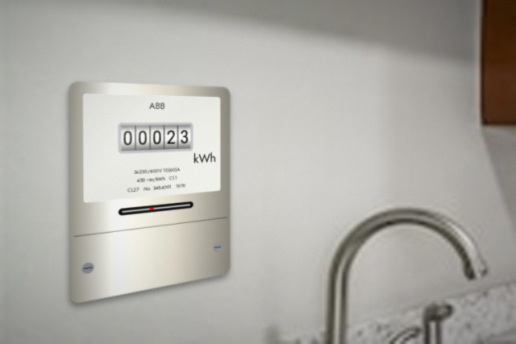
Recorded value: 23 kWh
